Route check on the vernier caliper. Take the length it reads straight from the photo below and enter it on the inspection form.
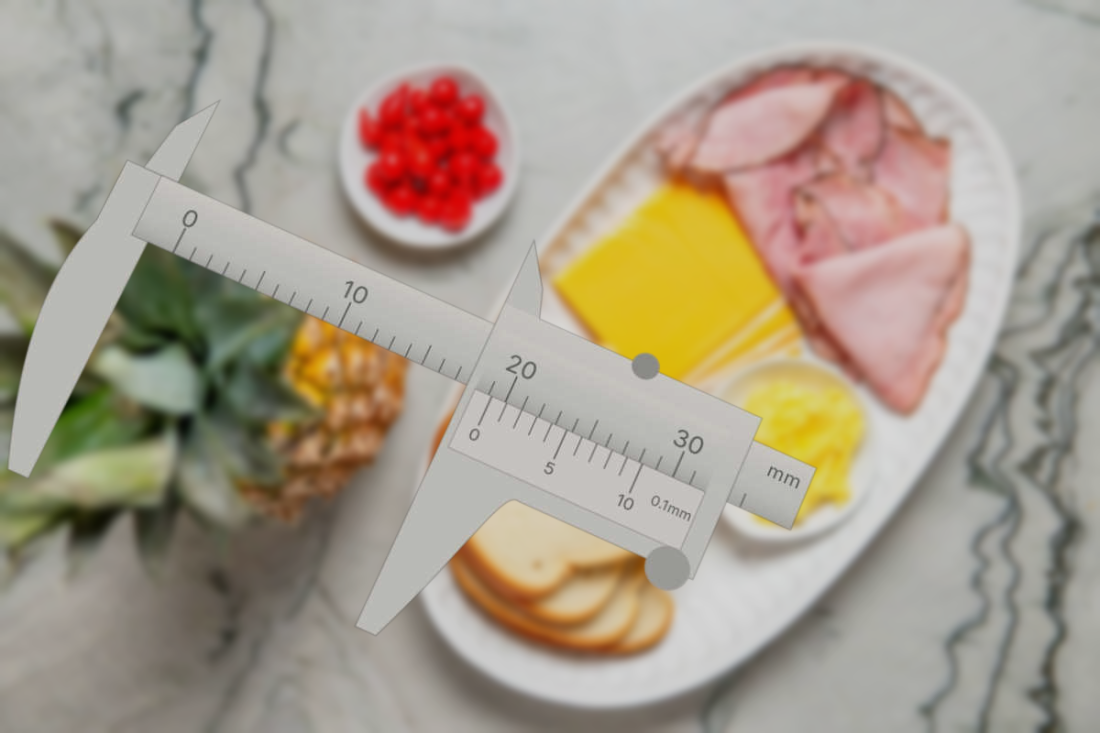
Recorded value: 19.2 mm
